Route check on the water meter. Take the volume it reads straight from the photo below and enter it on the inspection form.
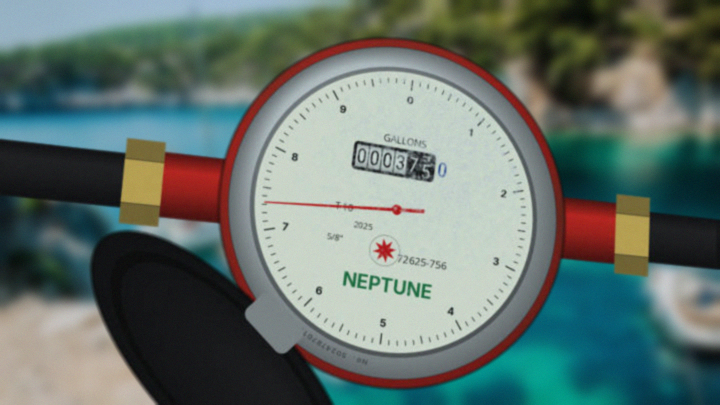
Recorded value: 3747.3 gal
